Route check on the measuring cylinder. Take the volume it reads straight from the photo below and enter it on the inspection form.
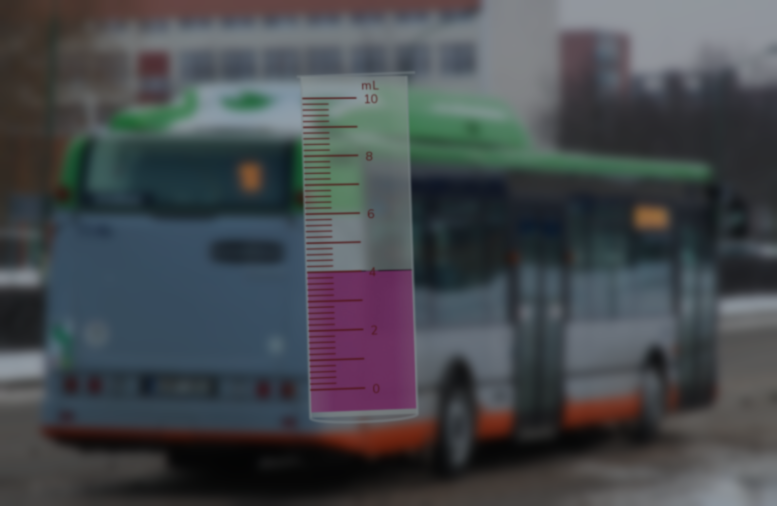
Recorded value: 4 mL
